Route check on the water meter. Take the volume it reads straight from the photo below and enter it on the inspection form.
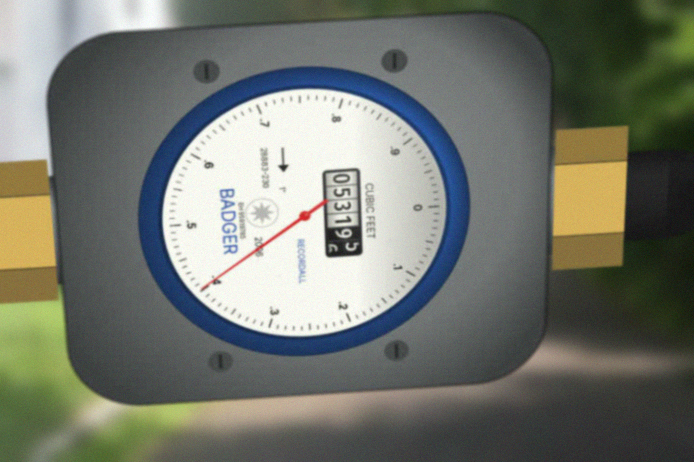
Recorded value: 53195.40 ft³
